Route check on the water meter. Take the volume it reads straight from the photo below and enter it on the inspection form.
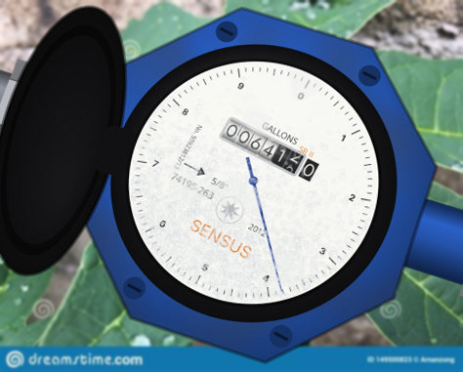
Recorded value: 64123.8 gal
